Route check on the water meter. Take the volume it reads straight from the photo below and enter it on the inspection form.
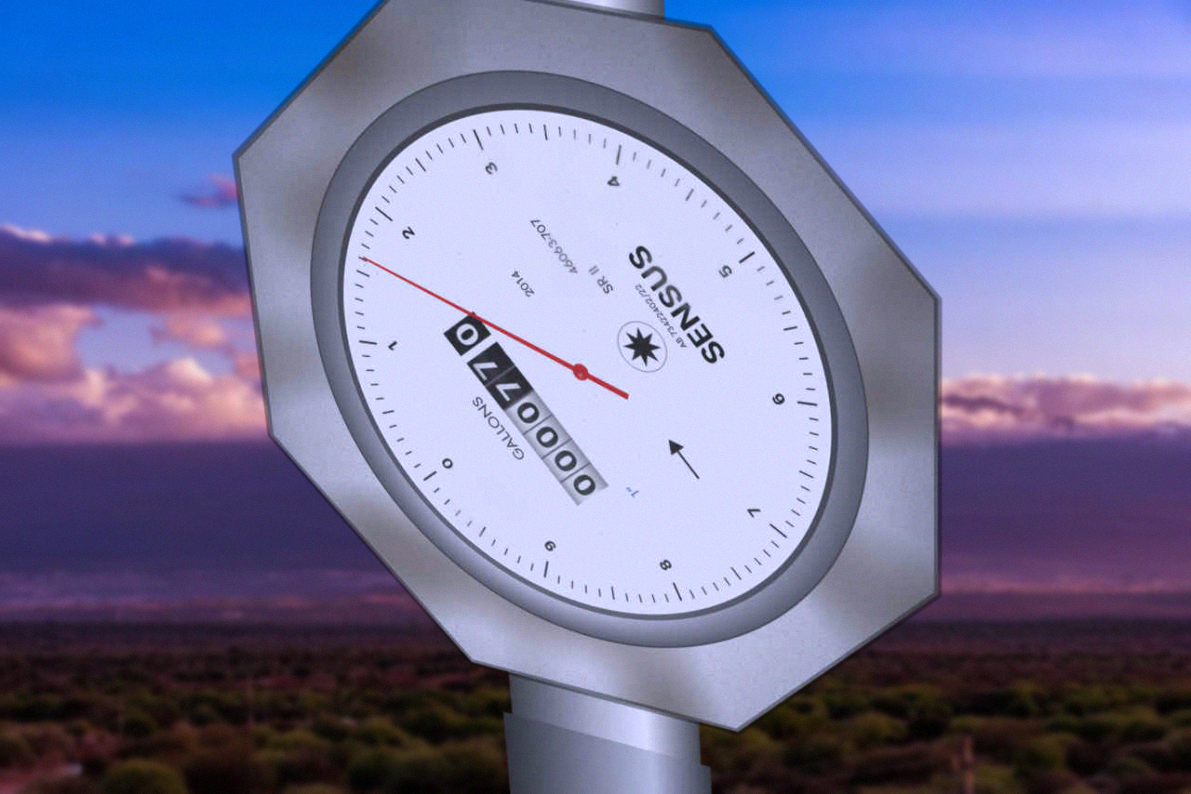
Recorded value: 771.6 gal
